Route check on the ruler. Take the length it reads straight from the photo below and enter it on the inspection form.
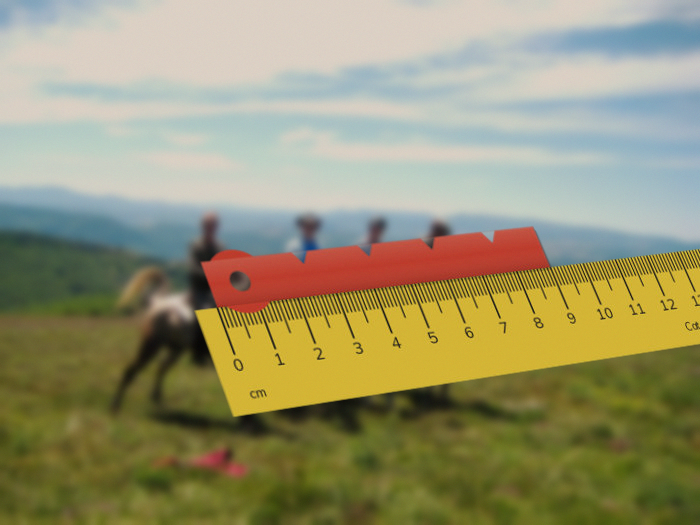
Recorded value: 9 cm
